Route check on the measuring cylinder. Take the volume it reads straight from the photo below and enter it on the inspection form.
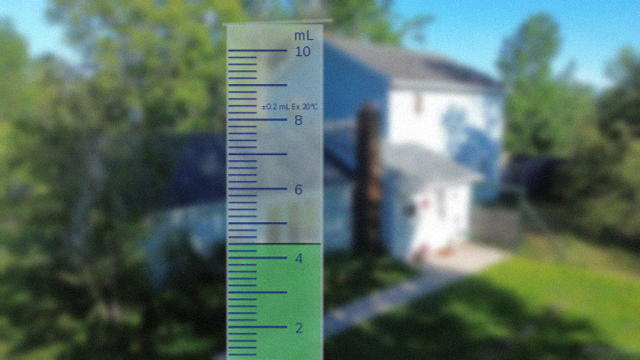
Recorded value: 4.4 mL
